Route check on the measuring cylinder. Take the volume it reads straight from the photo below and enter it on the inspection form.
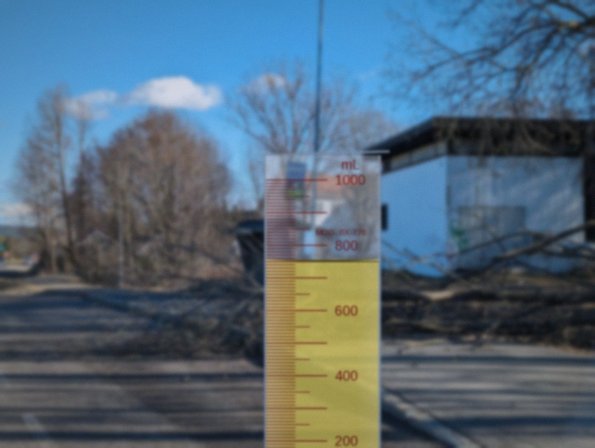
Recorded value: 750 mL
